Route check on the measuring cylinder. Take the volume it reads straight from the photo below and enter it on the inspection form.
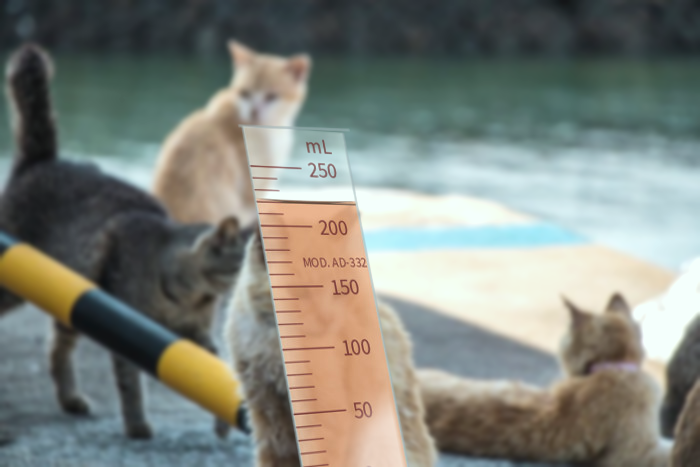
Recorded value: 220 mL
